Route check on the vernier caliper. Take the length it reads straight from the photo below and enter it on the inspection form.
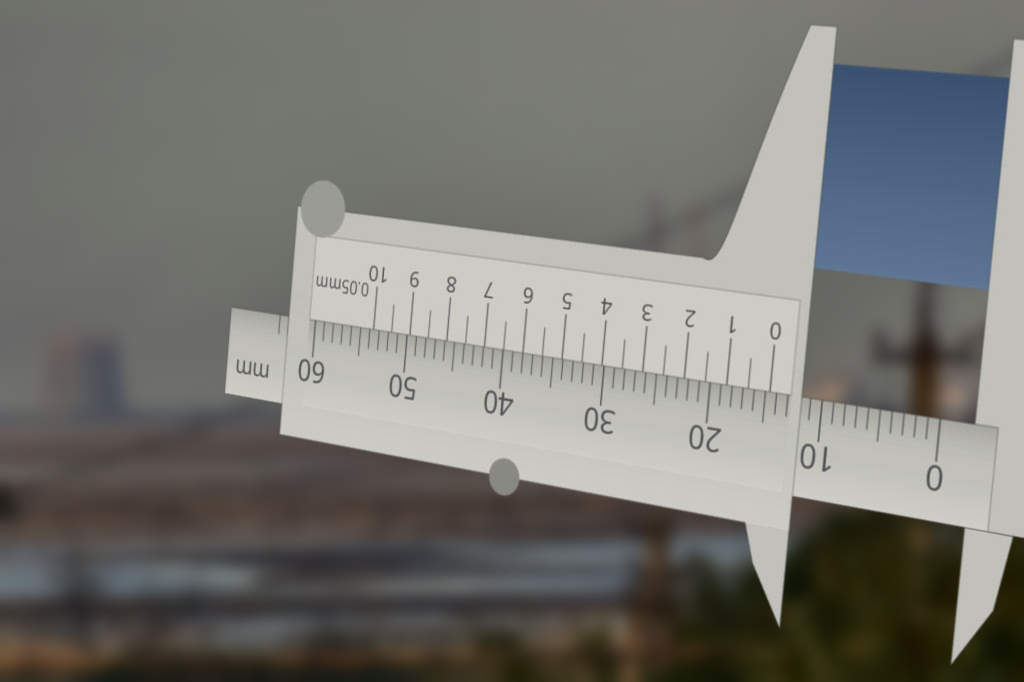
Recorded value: 14.6 mm
